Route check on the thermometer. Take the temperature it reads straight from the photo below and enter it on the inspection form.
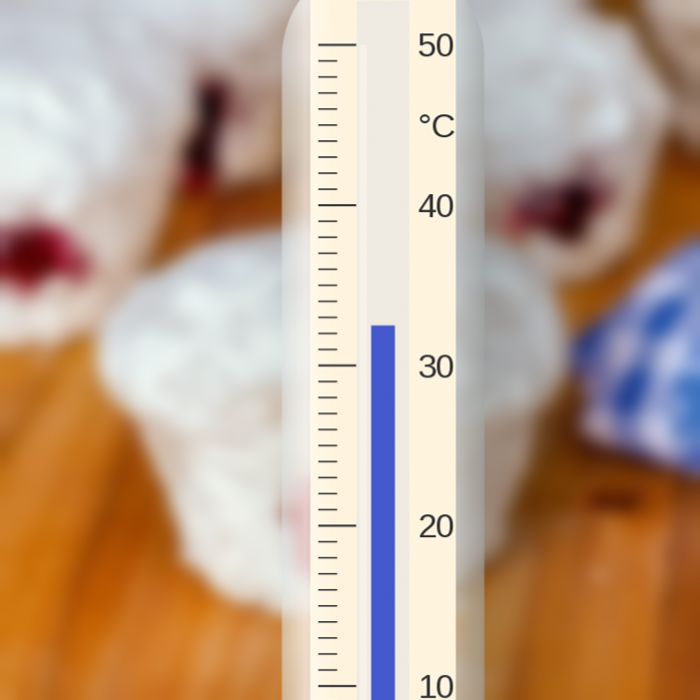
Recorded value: 32.5 °C
